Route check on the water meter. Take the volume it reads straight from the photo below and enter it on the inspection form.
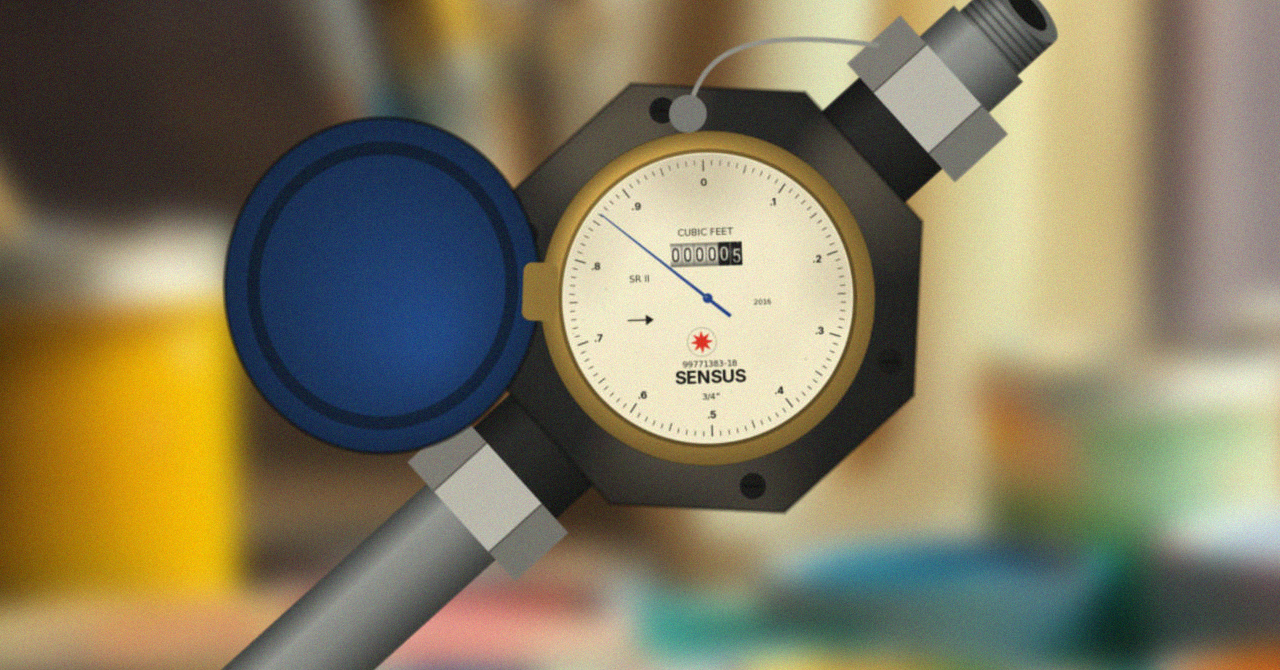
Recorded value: 4.86 ft³
